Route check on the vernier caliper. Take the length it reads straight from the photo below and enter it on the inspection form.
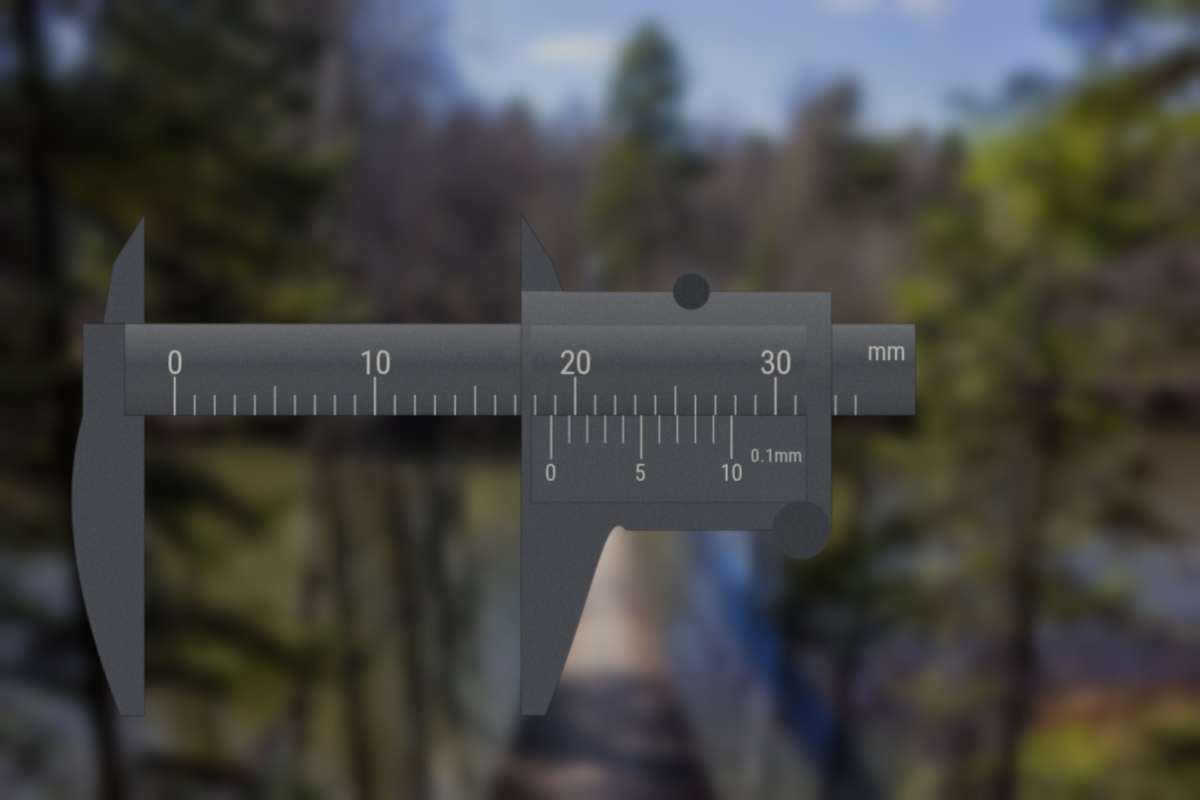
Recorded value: 18.8 mm
